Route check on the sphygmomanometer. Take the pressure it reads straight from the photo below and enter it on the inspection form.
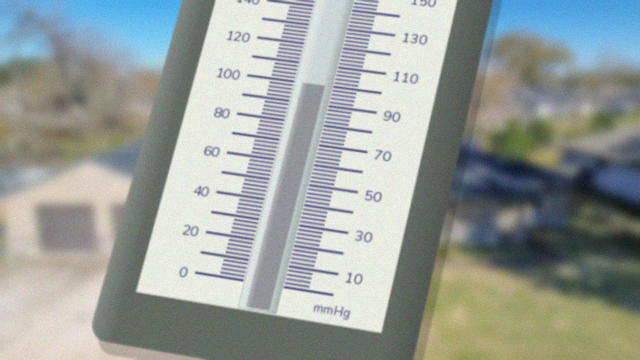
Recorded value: 100 mmHg
